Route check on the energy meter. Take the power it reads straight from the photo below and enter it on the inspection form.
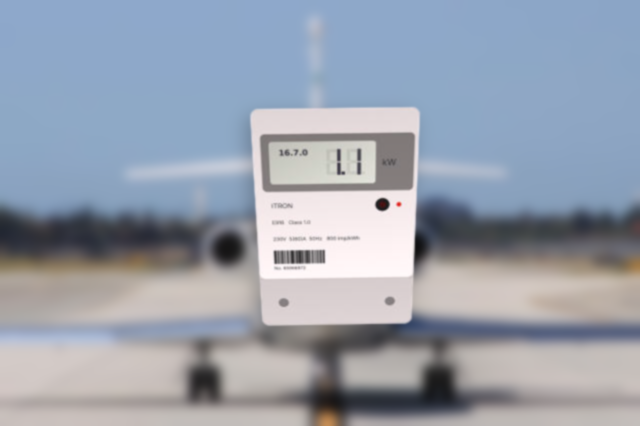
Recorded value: 1.1 kW
